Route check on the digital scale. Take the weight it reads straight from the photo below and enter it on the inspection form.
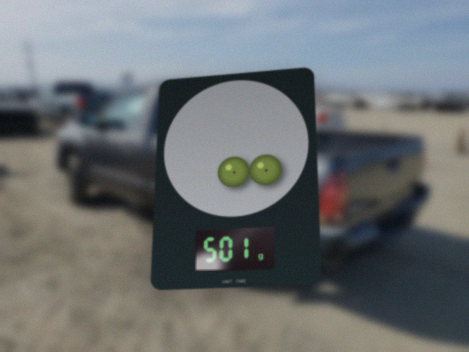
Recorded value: 501 g
